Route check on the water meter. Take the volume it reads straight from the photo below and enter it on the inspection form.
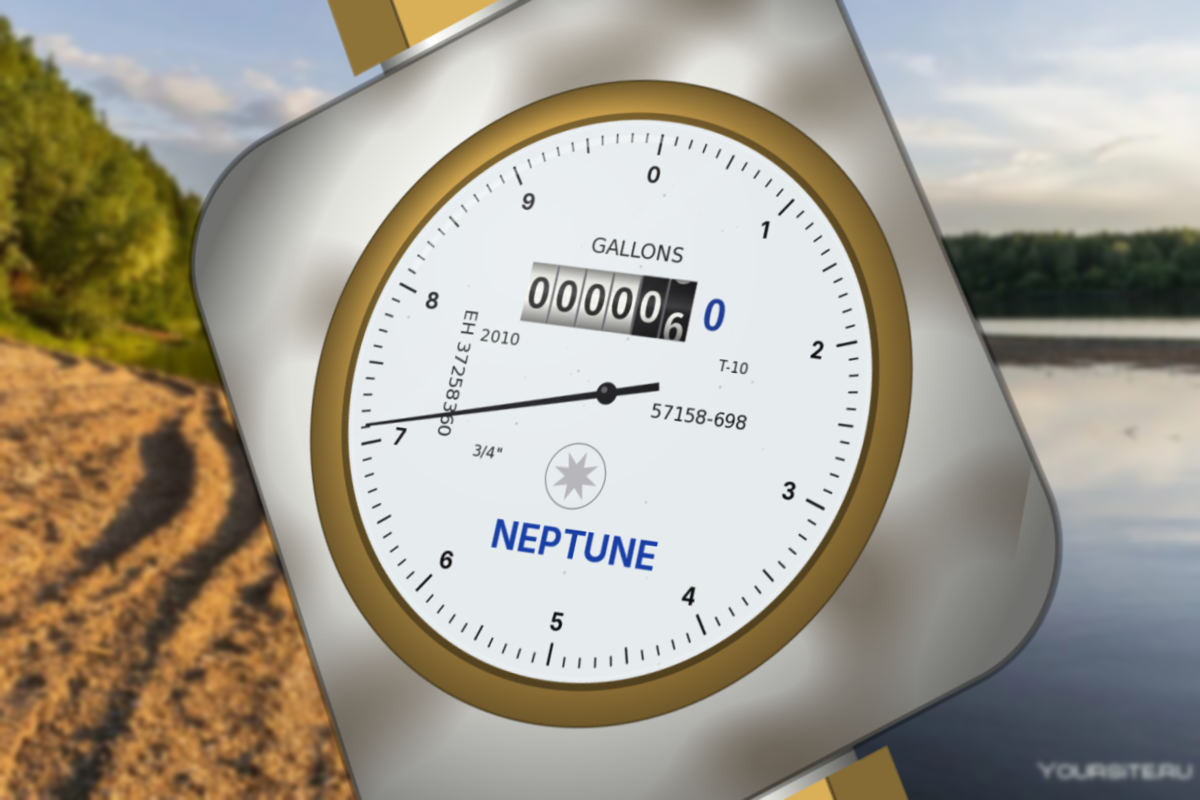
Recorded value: 57.1 gal
